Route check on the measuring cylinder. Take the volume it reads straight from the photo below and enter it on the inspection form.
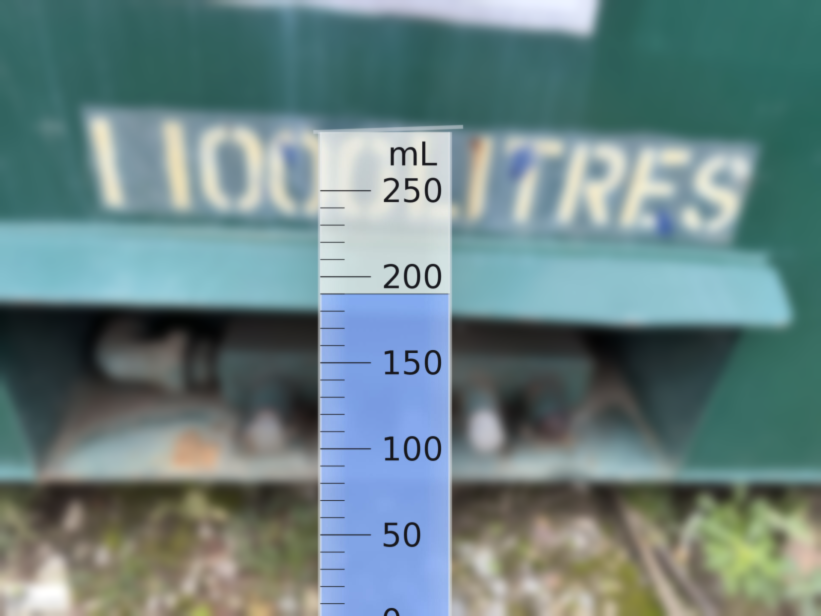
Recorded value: 190 mL
